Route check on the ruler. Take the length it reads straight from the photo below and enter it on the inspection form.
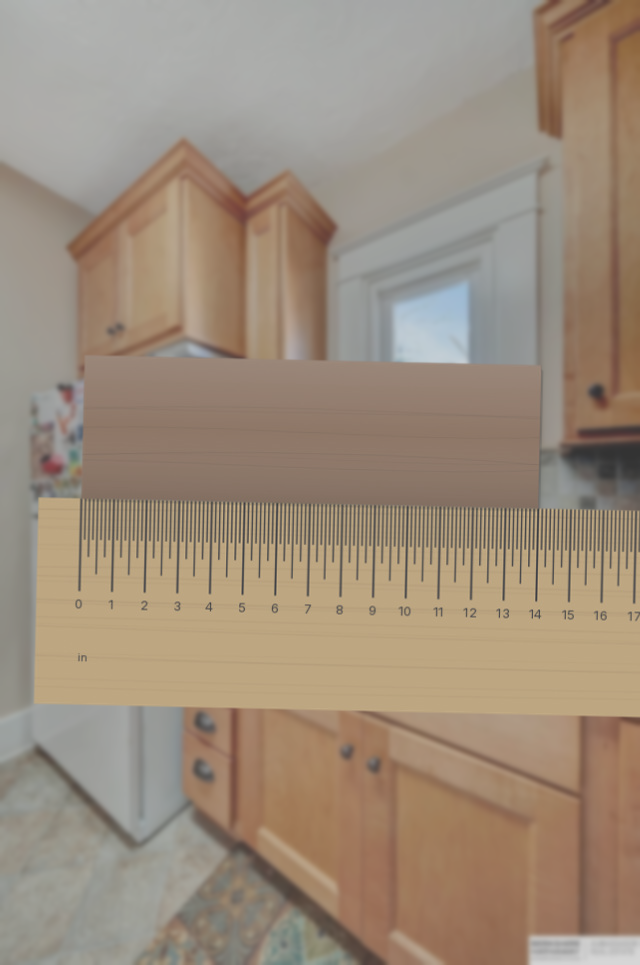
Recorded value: 14 in
